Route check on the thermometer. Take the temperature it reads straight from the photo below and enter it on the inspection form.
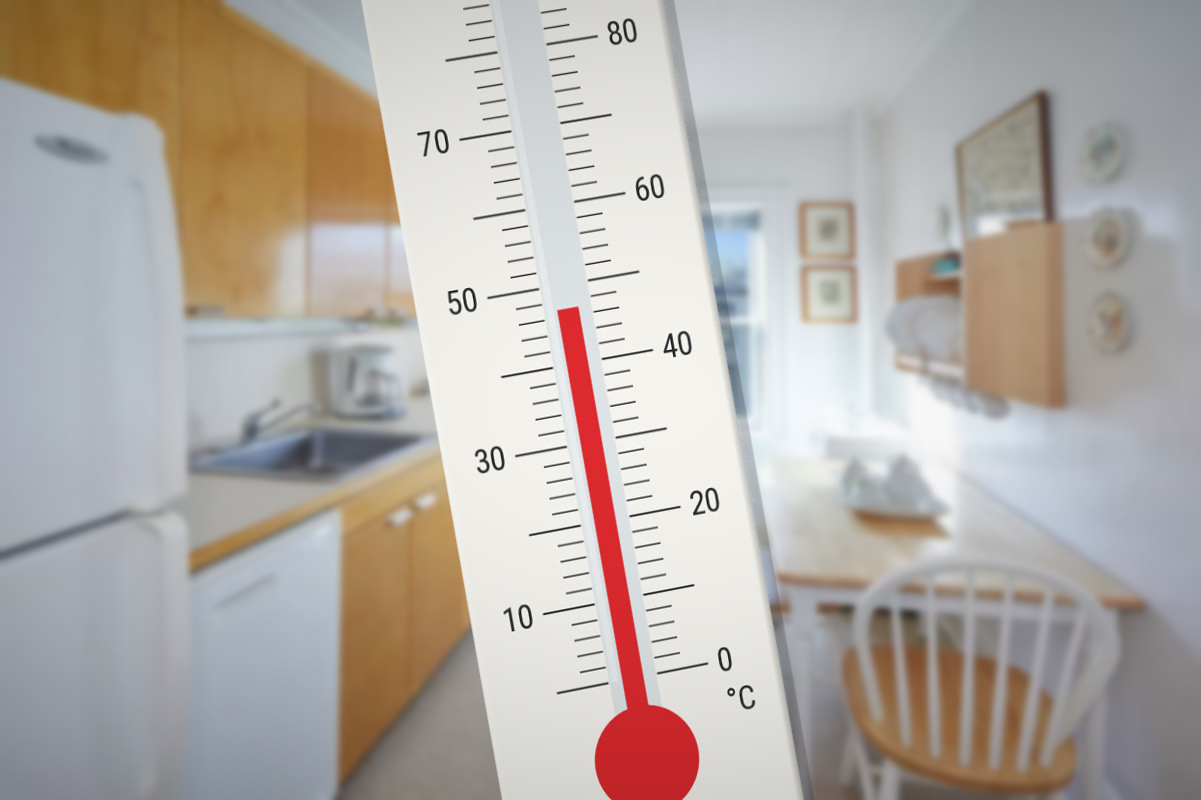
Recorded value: 47 °C
